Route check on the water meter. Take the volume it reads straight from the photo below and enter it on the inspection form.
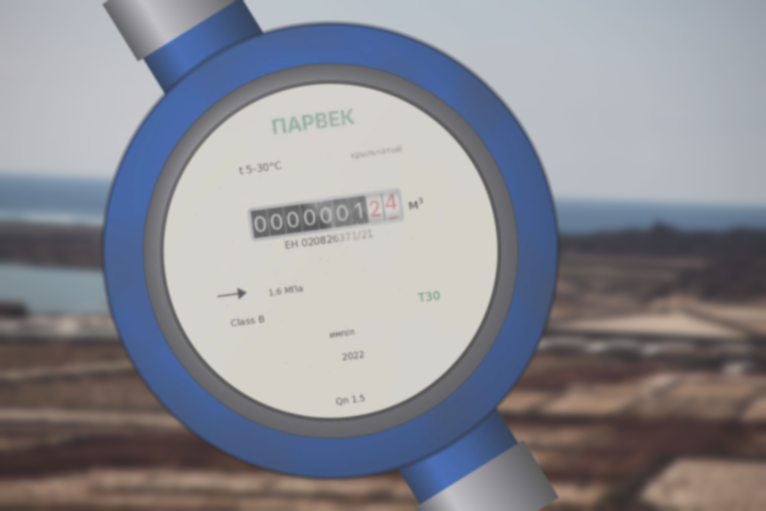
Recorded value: 1.24 m³
